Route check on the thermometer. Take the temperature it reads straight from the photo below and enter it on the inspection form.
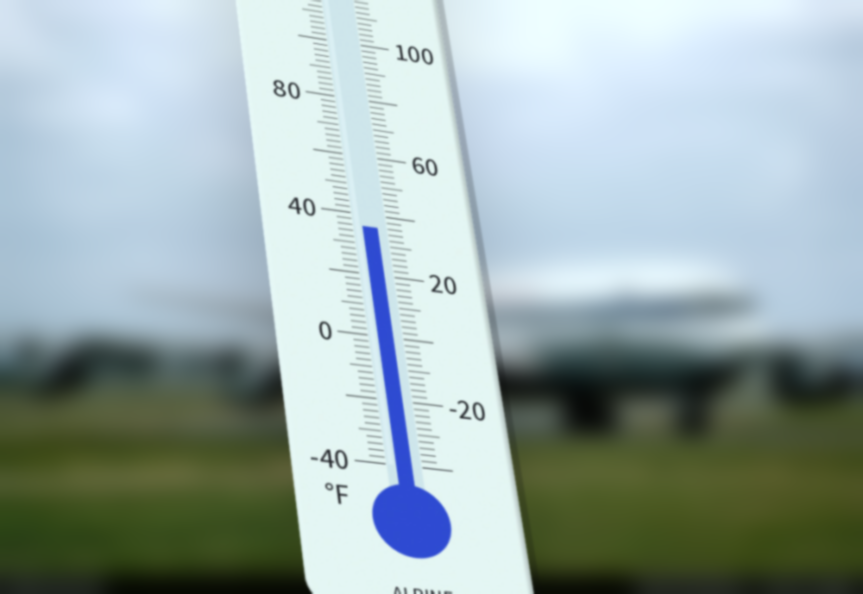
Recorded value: 36 °F
